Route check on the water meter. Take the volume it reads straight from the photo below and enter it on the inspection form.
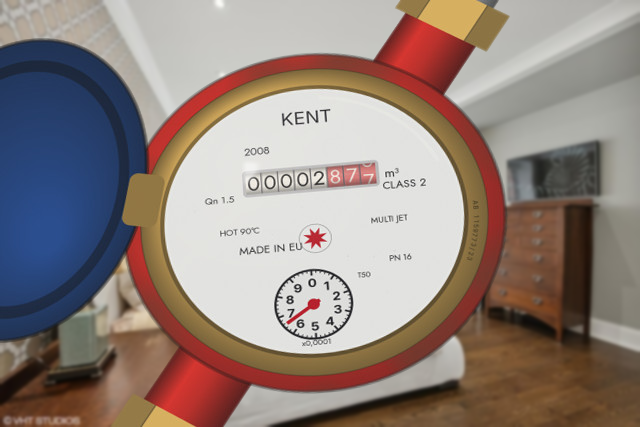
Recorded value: 2.8766 m³
